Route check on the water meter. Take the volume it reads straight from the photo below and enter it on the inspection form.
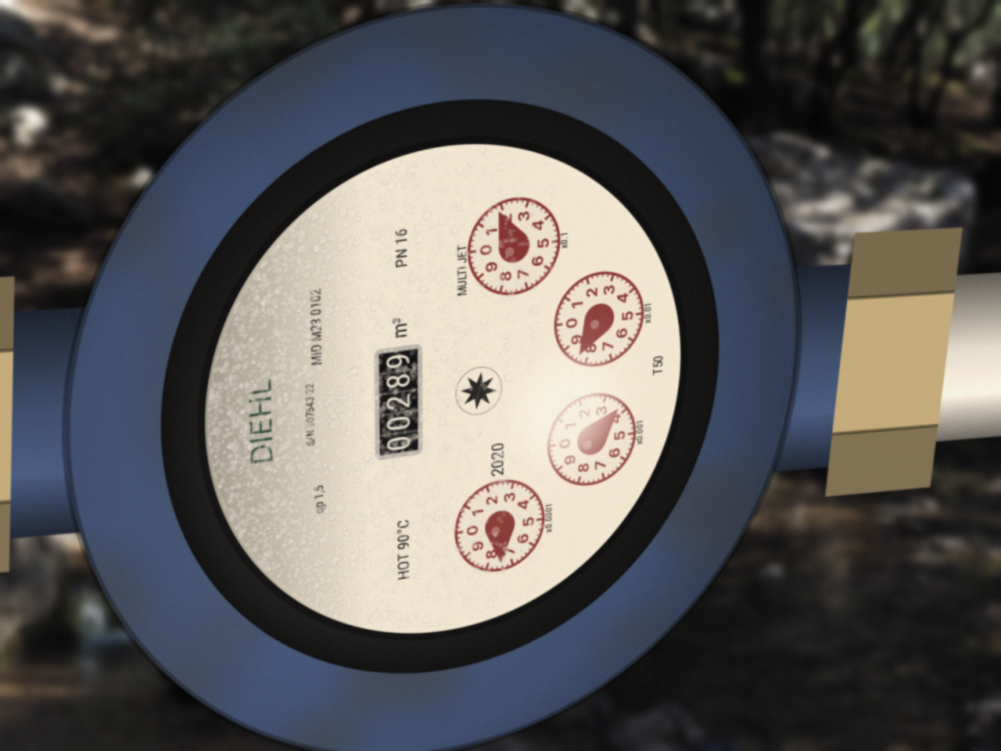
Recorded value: 289.1837 m³
